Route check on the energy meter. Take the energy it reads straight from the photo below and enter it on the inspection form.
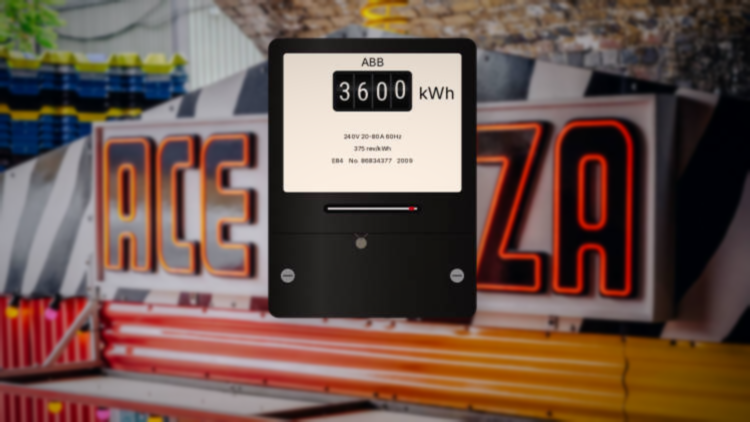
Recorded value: 3600 kWh
